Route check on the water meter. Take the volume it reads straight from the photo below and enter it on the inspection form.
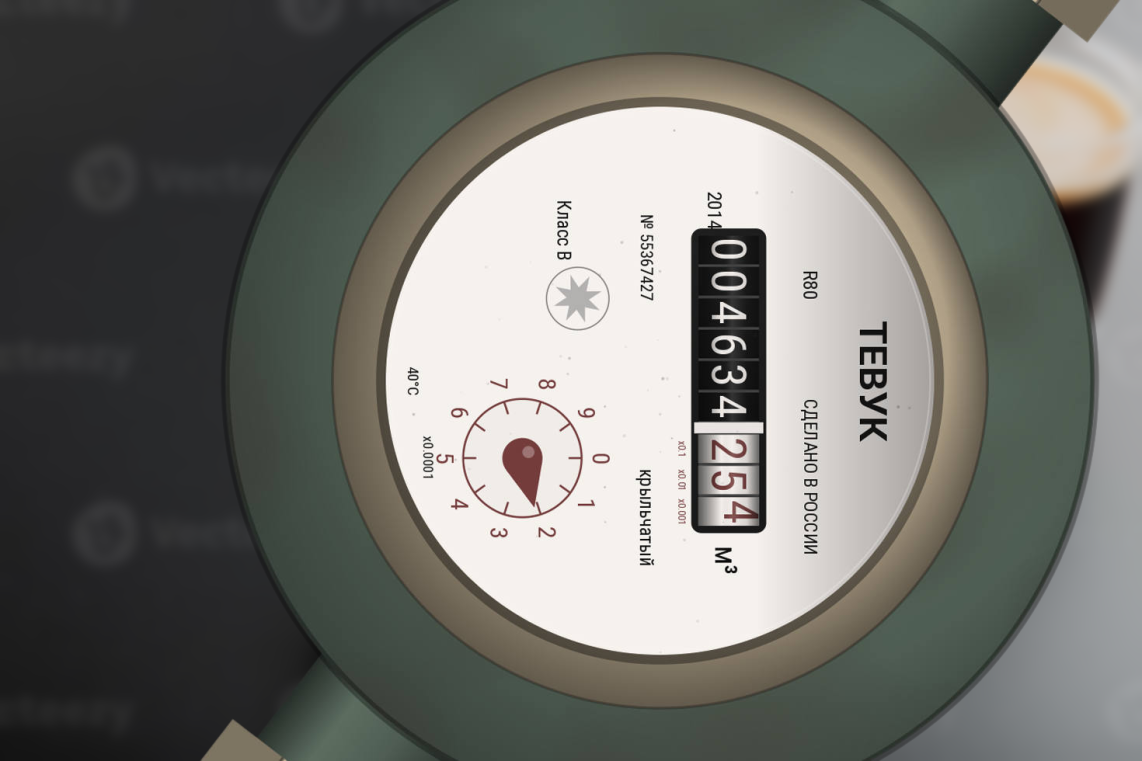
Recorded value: 4634.2542 m³
